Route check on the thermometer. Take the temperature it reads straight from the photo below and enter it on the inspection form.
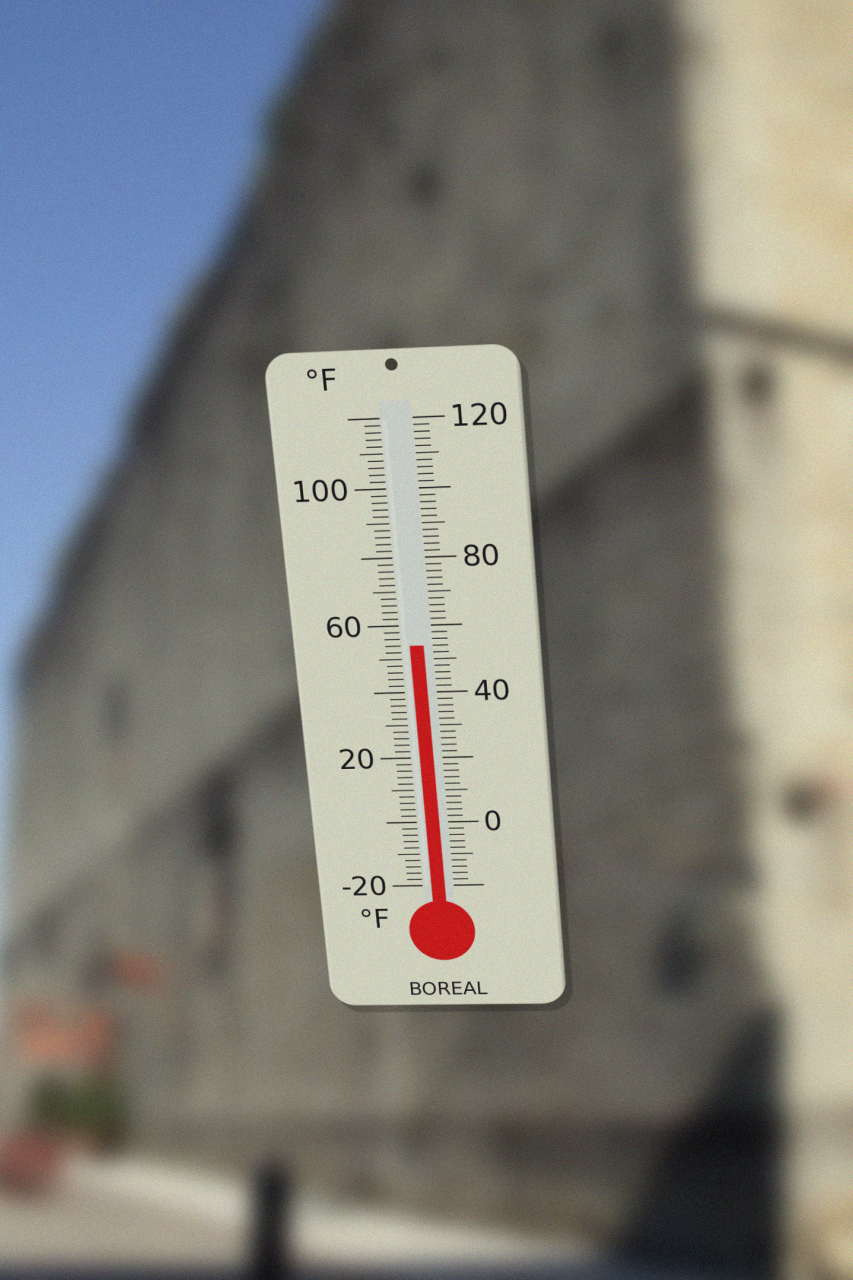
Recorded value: 54 °F
